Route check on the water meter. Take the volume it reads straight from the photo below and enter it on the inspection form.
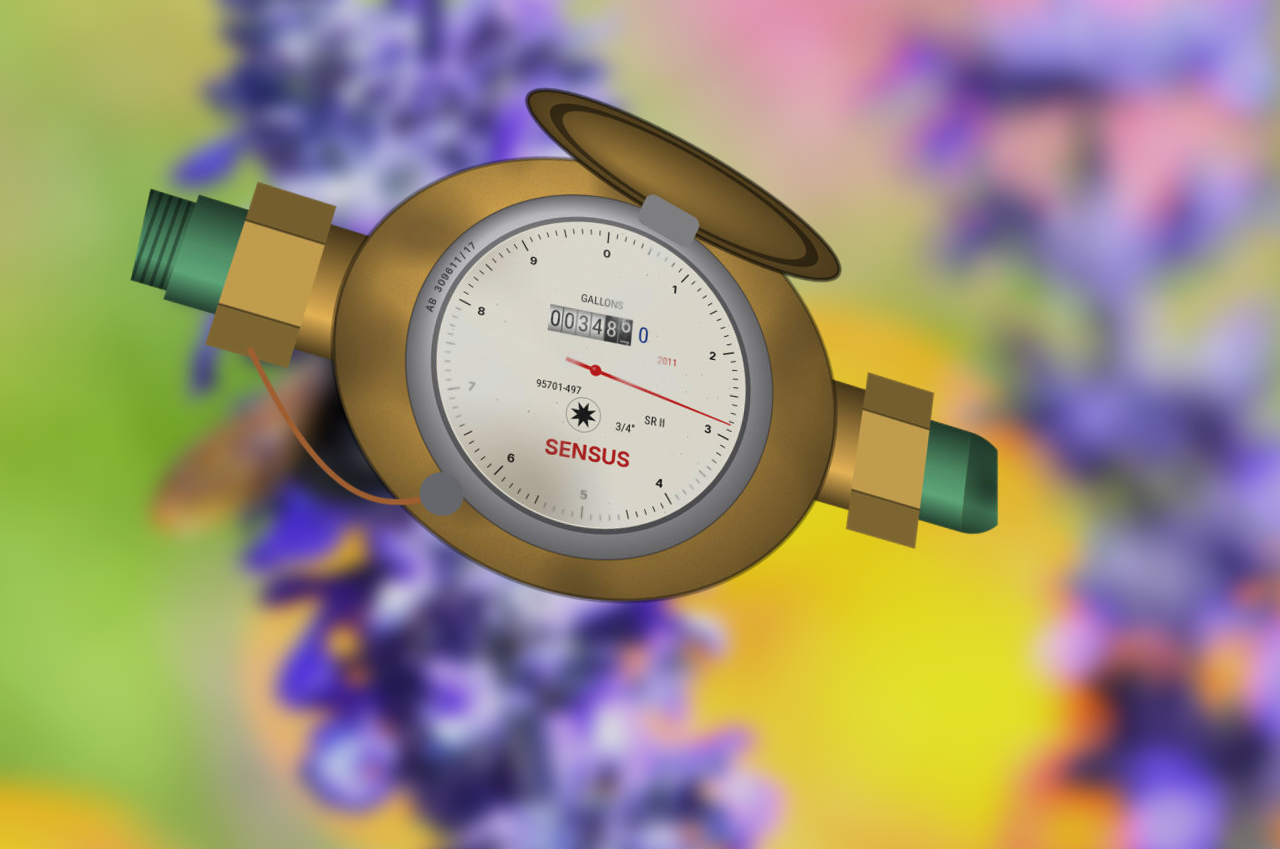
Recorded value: 34862.8 gal
